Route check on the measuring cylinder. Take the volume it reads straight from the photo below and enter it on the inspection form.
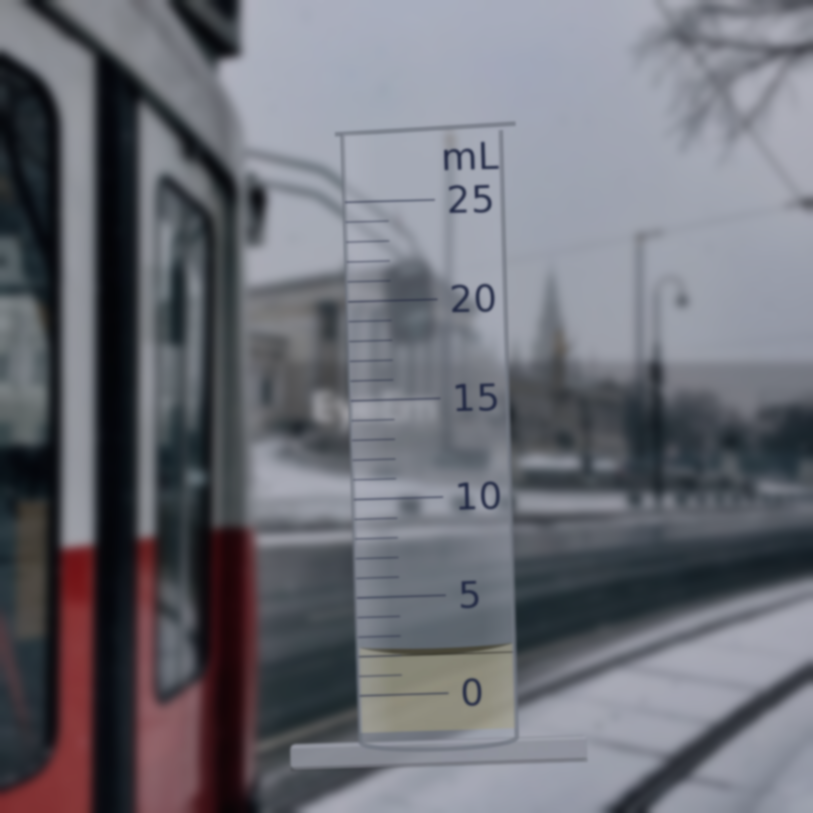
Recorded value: 2 mL
